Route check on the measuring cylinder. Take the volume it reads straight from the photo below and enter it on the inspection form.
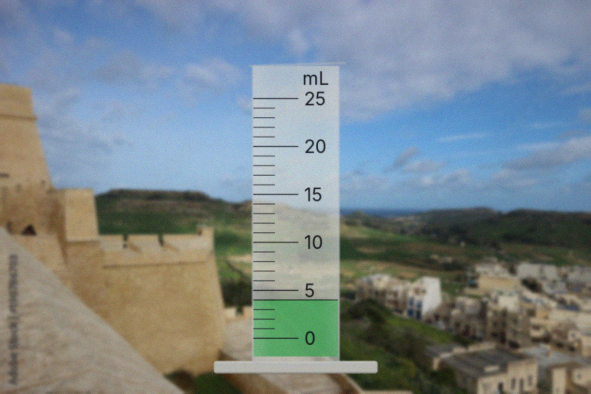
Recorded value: 4 mL
